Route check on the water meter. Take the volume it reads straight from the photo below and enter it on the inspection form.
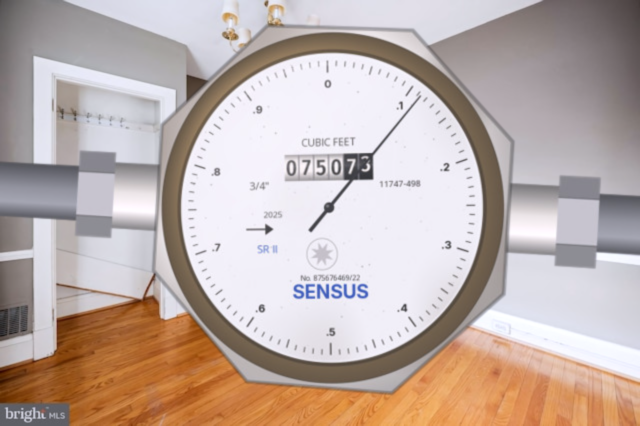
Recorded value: 75073.11 ft³
